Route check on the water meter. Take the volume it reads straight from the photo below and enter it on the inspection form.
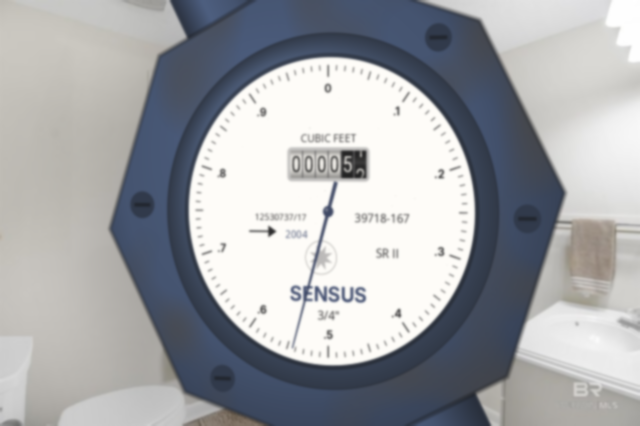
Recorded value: 51.54 ft³
